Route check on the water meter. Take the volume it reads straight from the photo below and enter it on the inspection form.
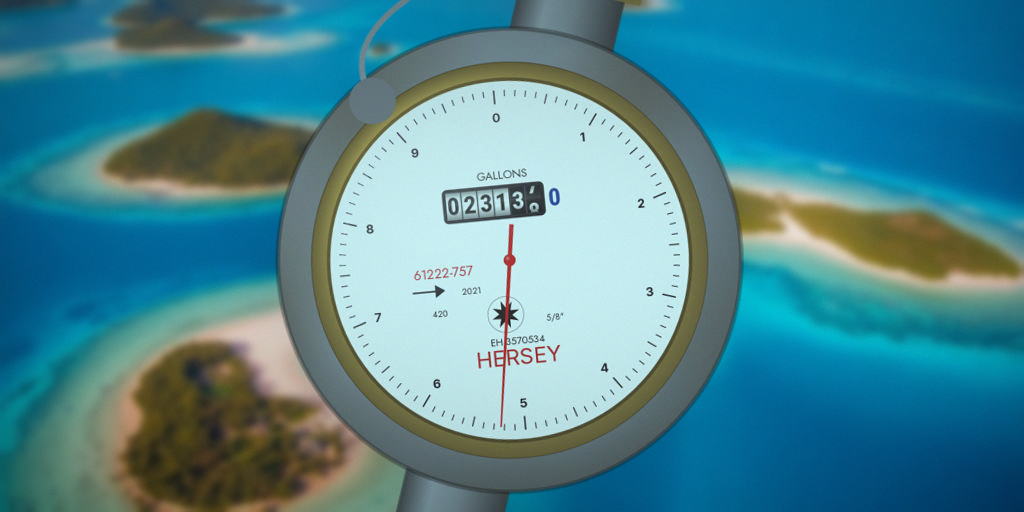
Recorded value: 231375.2 gal
